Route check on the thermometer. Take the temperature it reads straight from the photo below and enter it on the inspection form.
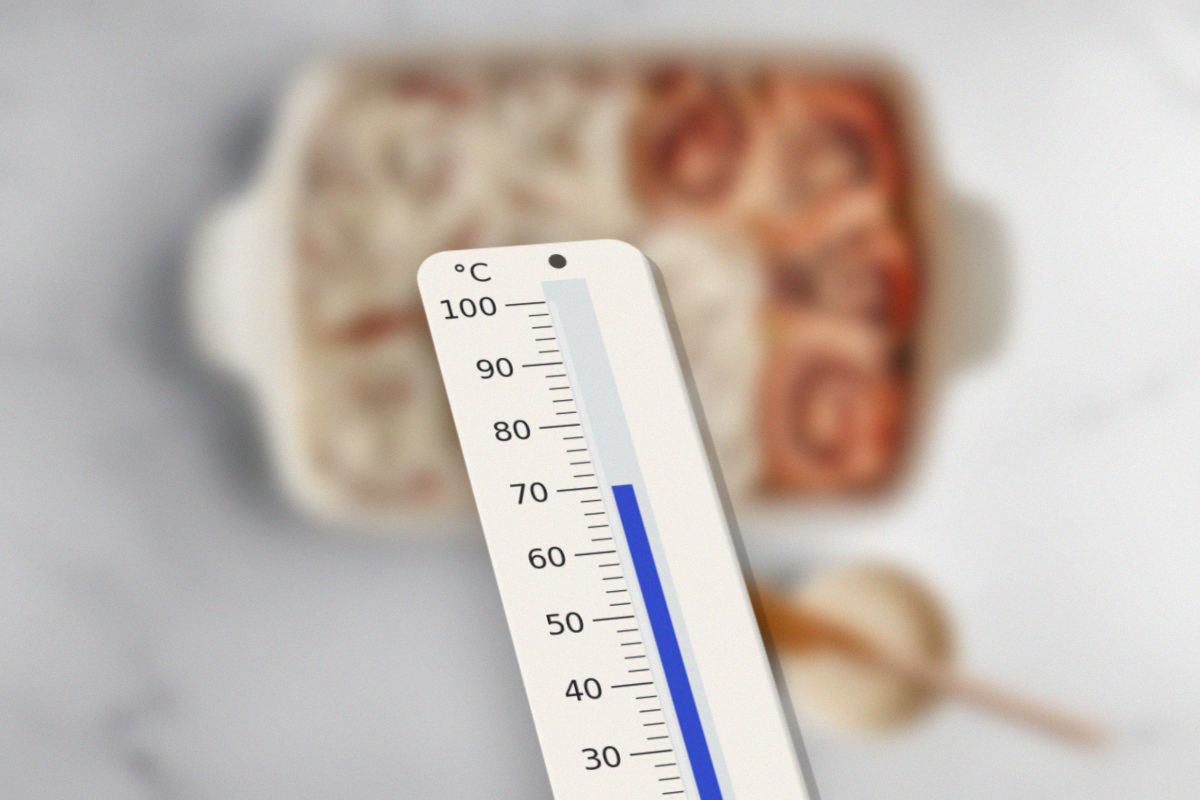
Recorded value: 70 °C
